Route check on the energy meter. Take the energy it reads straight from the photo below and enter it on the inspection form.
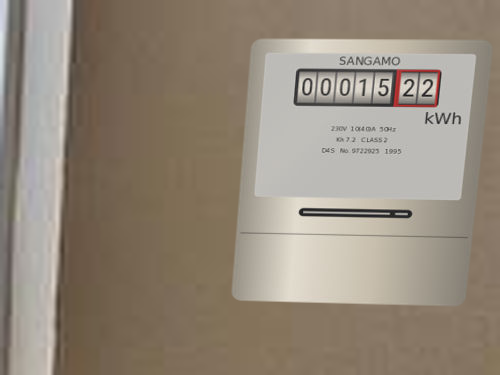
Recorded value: 15.22 kWh
